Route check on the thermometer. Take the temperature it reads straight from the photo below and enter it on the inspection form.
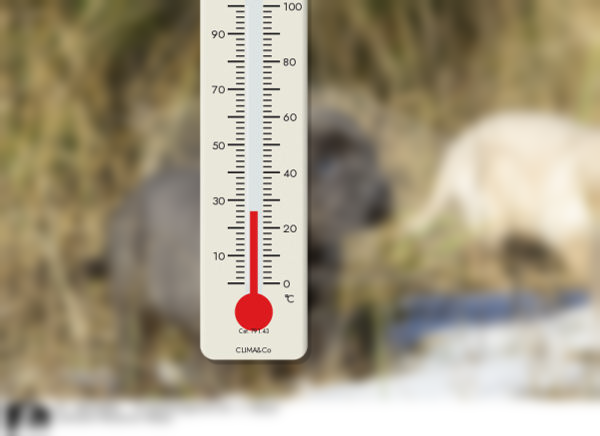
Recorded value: 26 °C
